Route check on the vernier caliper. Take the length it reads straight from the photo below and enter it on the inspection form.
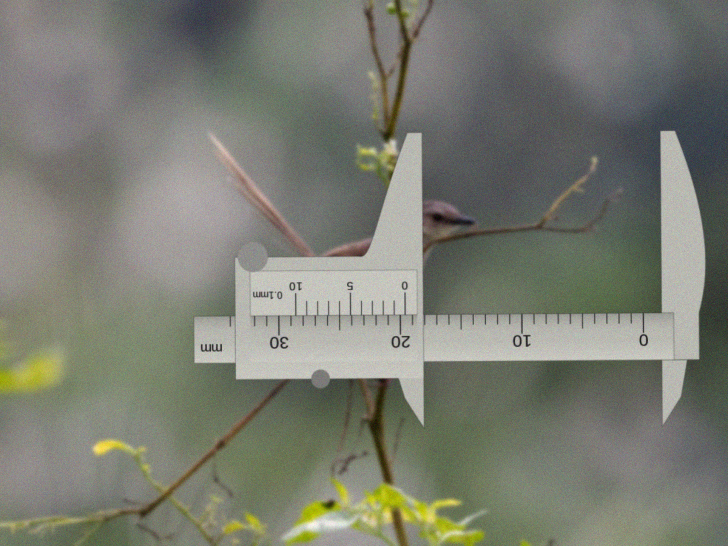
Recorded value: 19.6 mm
